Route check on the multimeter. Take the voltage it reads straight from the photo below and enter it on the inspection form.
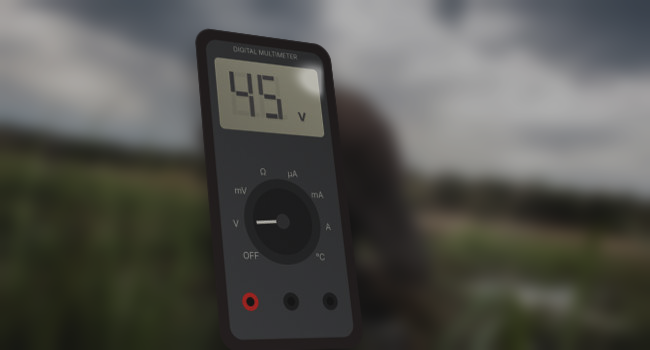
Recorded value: 45 V
